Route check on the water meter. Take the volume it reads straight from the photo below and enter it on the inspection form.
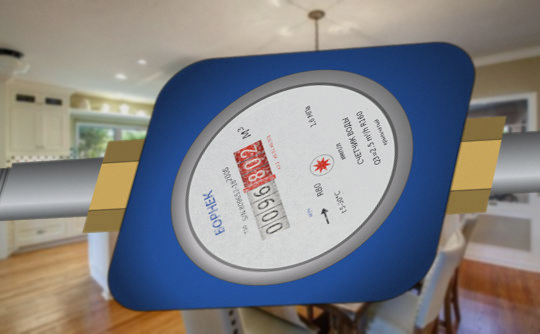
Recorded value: 96.802 m³
